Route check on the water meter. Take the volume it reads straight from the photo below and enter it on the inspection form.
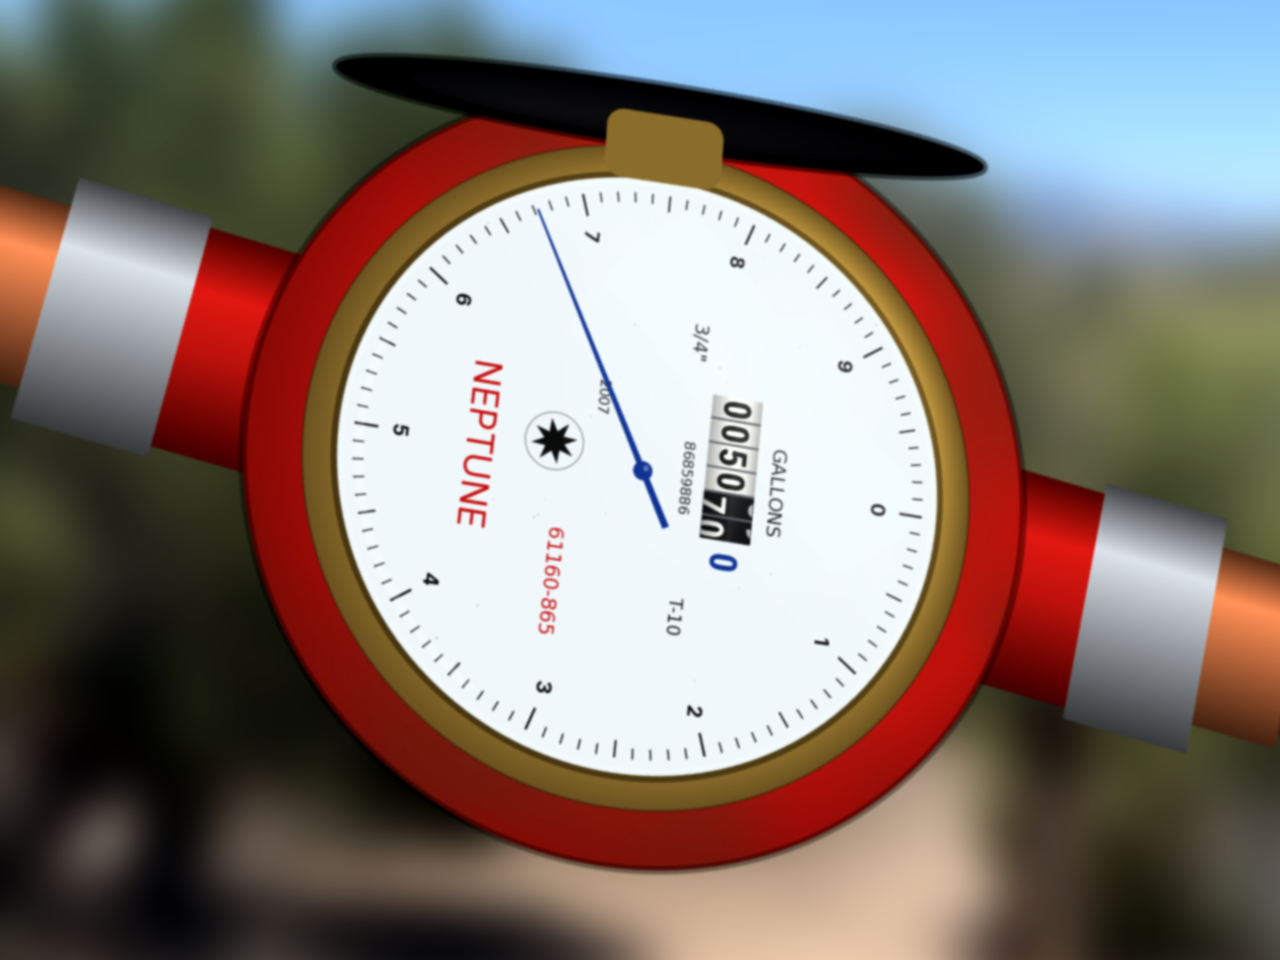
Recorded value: 50696.7 gal
